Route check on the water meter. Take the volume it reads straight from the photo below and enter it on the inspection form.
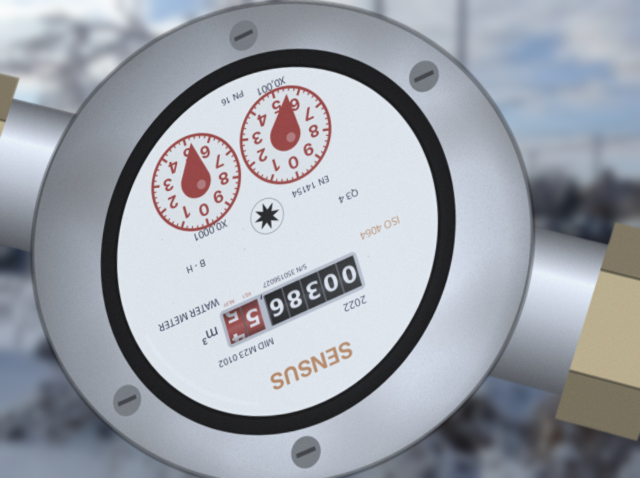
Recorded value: 386.5455 m³
